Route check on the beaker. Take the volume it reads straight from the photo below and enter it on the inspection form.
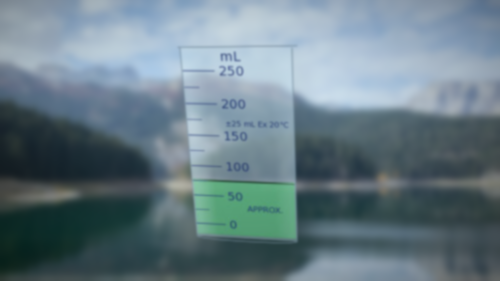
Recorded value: 75 mL
